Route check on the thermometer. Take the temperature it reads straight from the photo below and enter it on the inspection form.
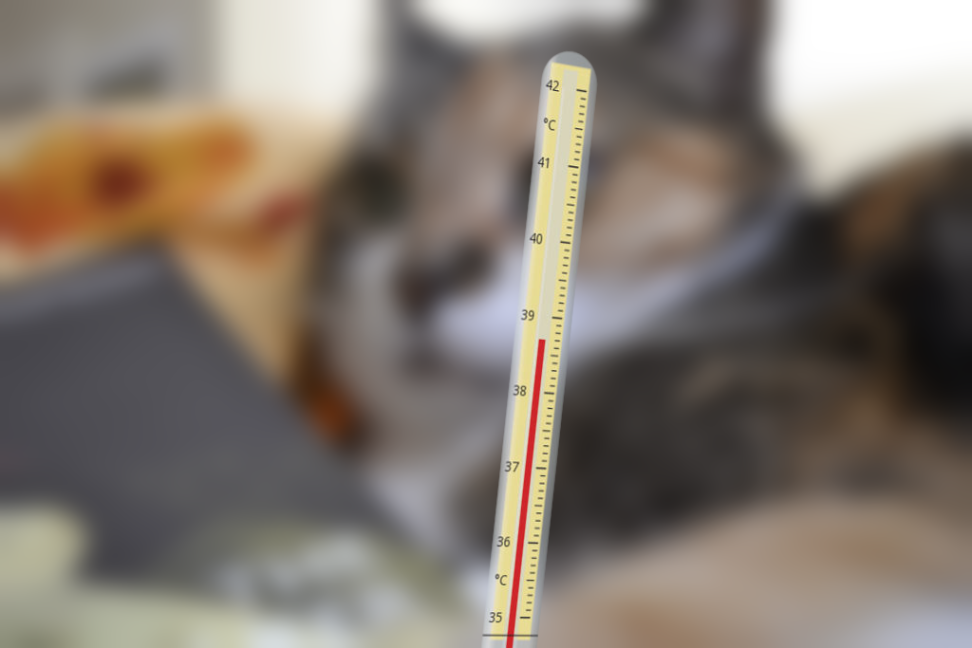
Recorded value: 38.7 °C
